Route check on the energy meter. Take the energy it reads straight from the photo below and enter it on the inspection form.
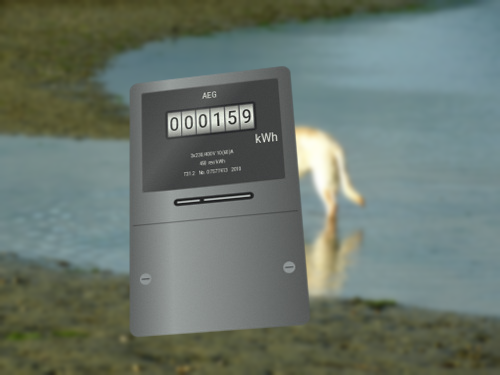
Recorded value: 159 kWh
